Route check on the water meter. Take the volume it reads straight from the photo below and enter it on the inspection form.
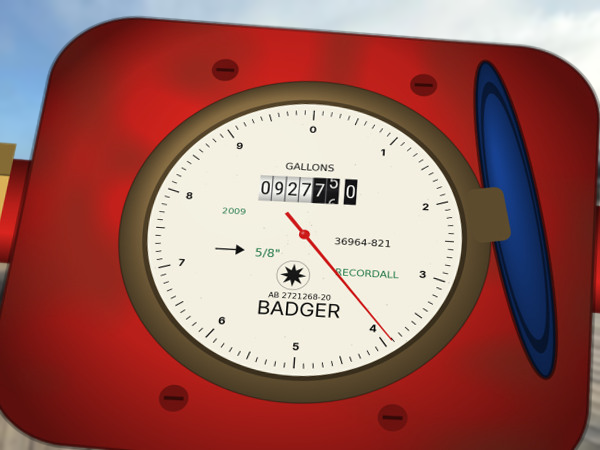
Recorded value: 927753.9 gal
